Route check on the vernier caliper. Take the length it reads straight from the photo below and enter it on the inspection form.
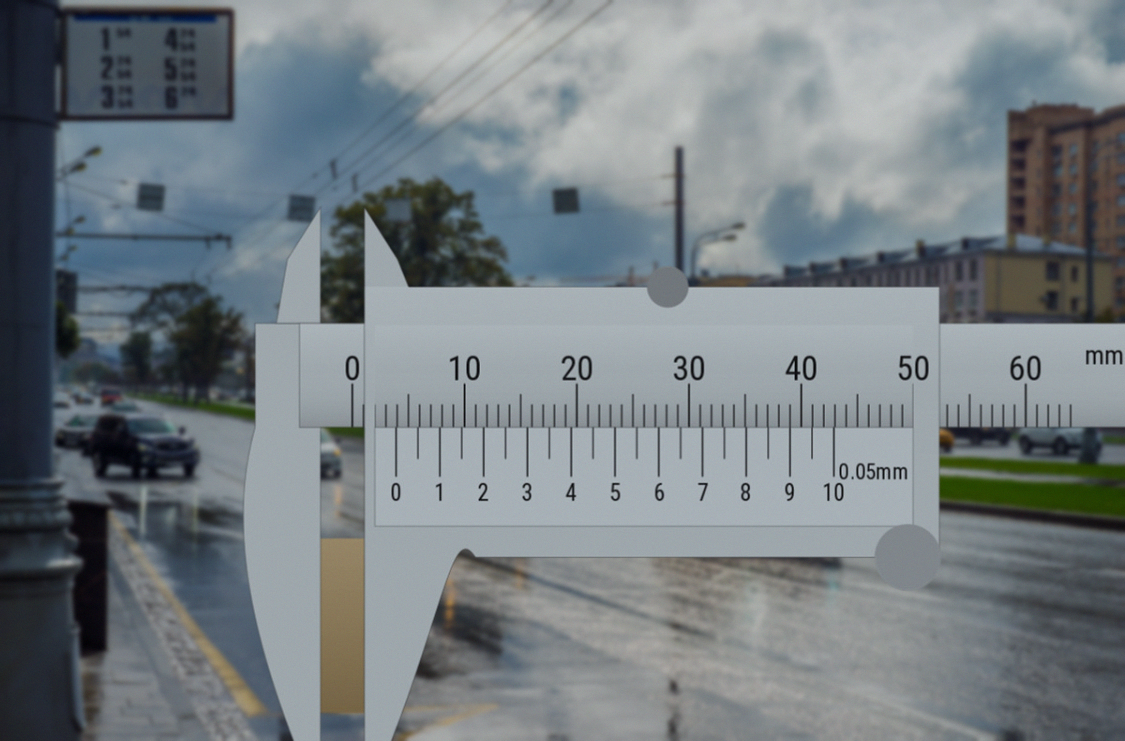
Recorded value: 3.9 mm
